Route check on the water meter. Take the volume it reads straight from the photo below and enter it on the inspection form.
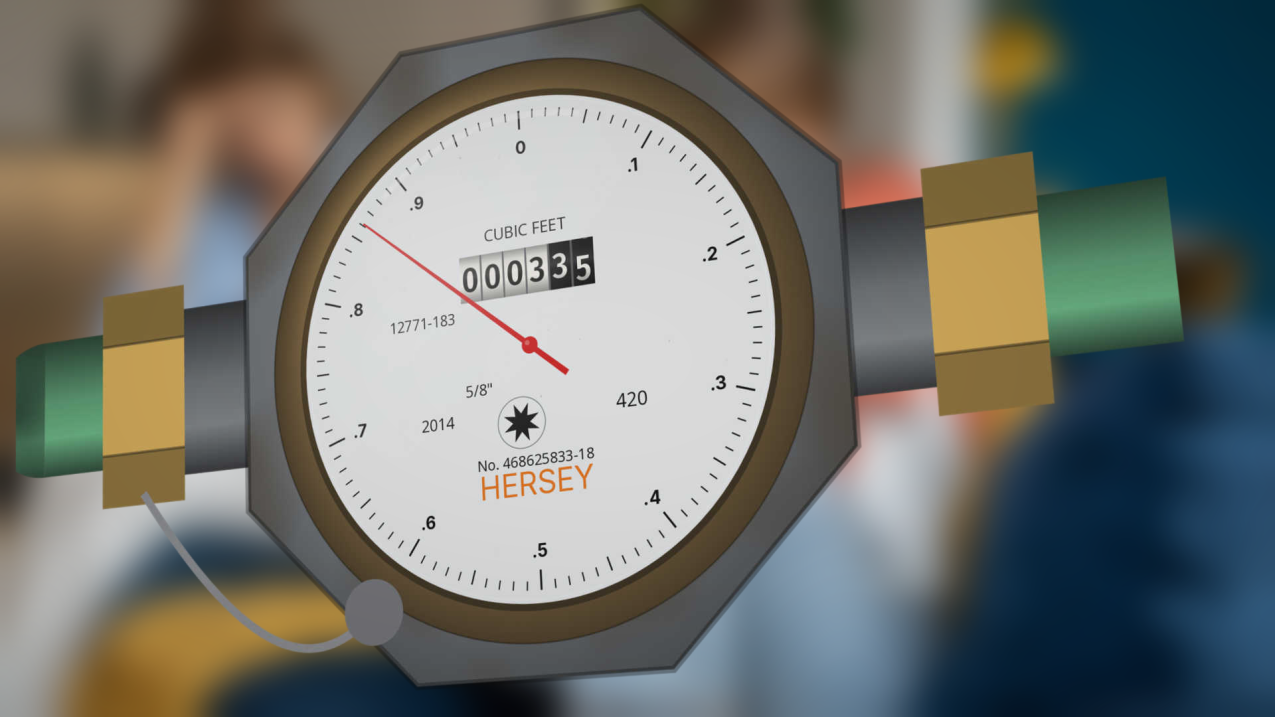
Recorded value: 334.86 ft³
